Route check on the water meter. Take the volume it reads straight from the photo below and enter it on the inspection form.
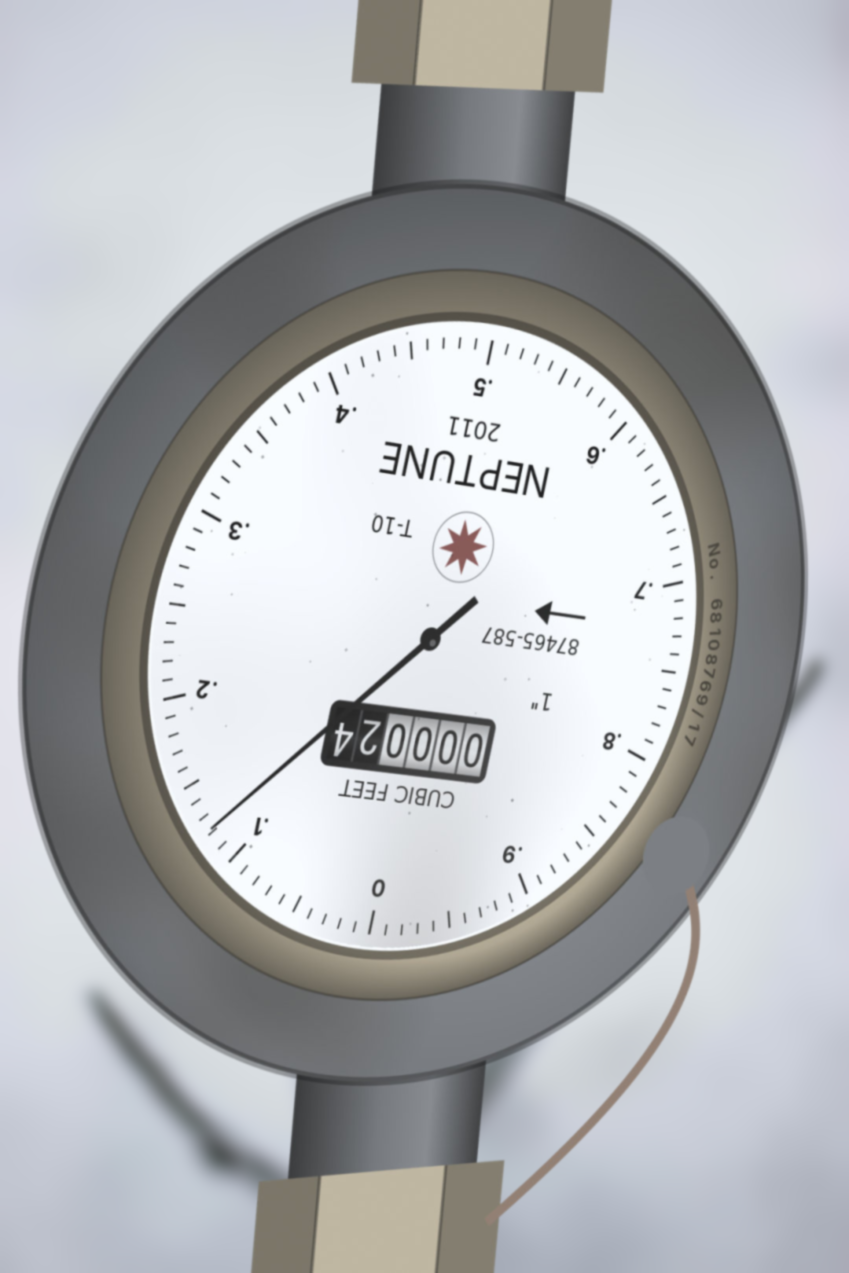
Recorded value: 24.12 ft³
